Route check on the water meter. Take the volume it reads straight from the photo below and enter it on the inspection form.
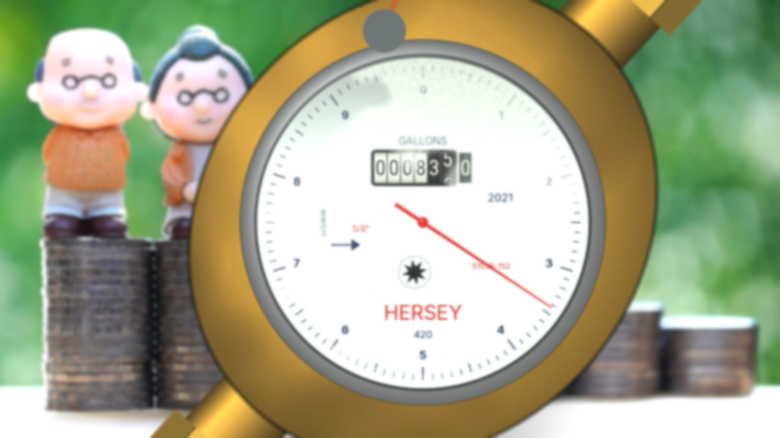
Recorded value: 8353.4 gal
